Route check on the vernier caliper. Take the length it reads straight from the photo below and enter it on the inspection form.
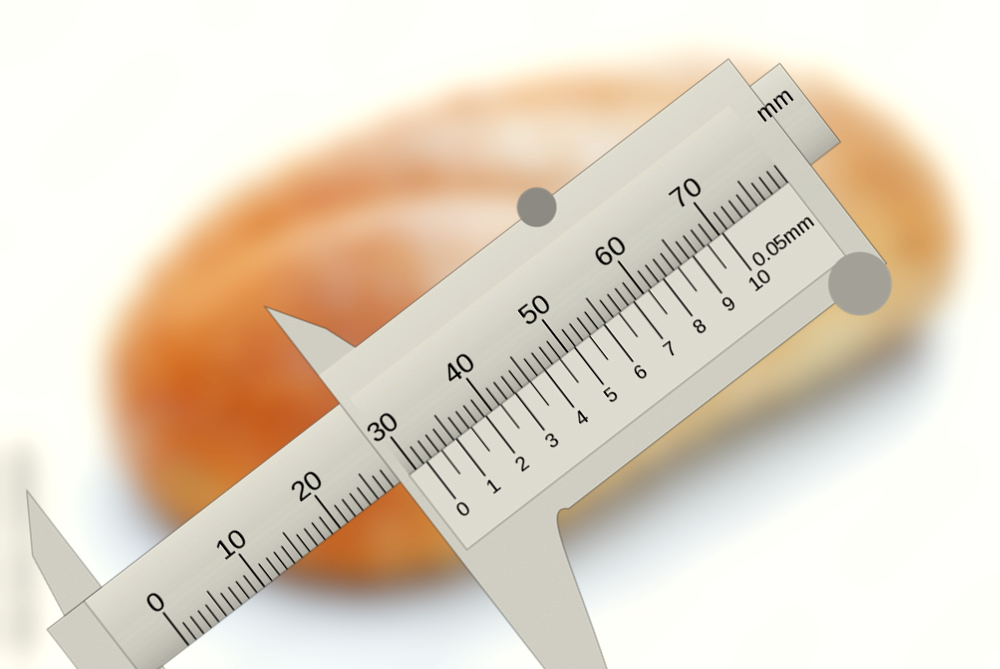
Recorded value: 31.4 mm
